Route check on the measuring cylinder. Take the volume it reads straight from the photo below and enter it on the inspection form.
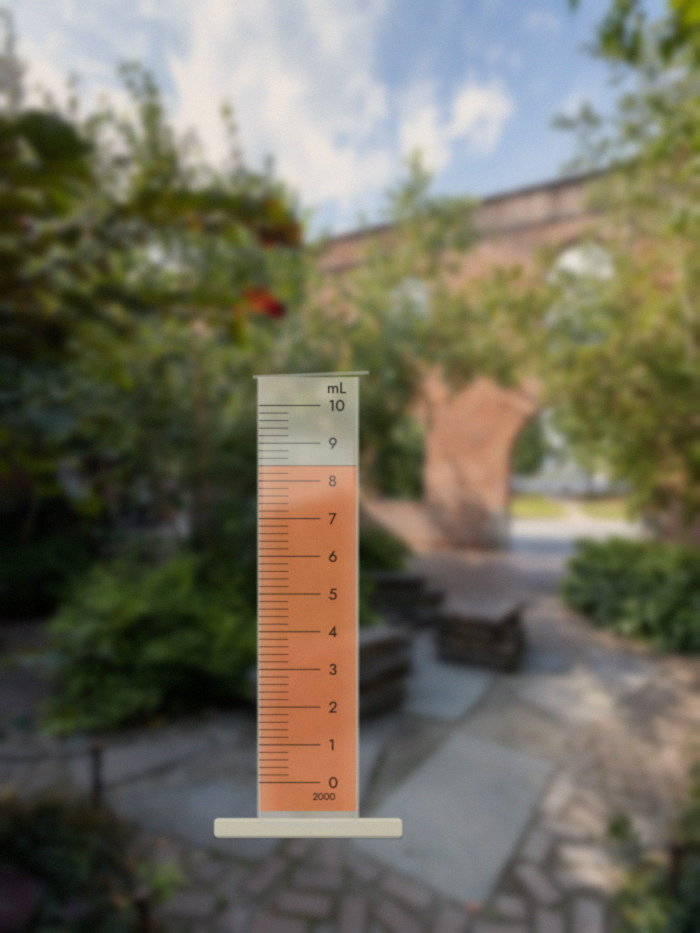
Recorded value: 8.4 mL
